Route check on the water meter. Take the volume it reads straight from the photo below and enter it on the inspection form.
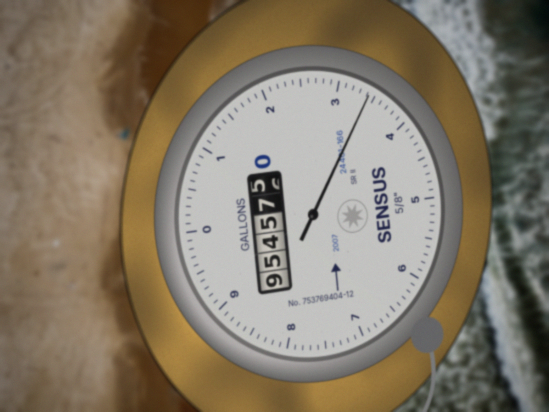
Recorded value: 9545753.4 gal
